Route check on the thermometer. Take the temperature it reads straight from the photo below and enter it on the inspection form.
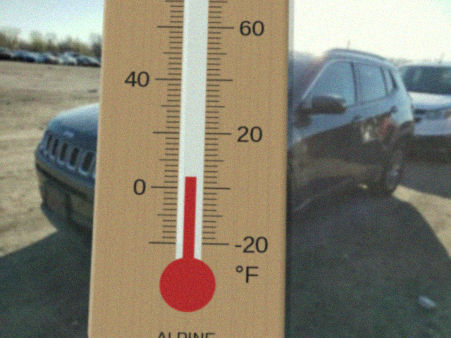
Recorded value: 4 °F
